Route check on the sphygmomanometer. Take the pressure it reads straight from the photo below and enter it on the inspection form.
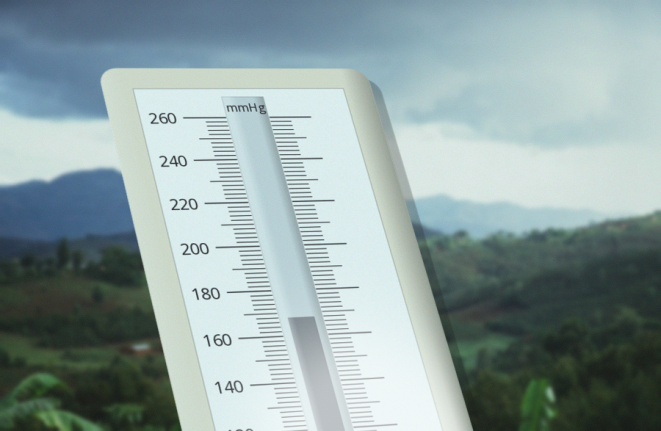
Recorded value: 168 mmHg
